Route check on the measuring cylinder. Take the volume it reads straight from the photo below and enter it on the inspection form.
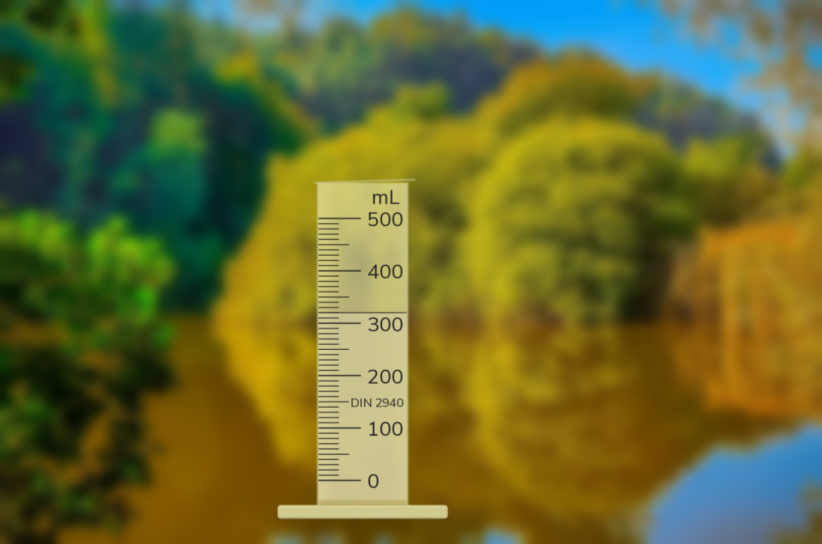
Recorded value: 320 mL
